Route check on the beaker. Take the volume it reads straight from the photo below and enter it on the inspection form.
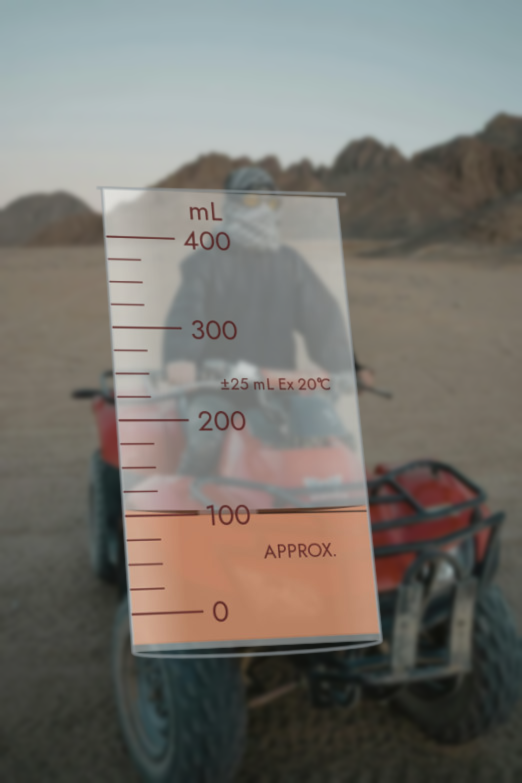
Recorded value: 100 mL
